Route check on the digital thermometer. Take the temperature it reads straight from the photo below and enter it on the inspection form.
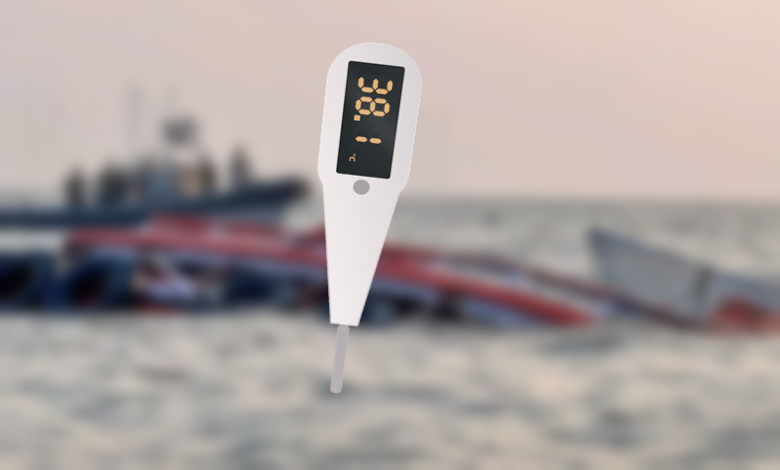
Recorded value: 38.1 °C
